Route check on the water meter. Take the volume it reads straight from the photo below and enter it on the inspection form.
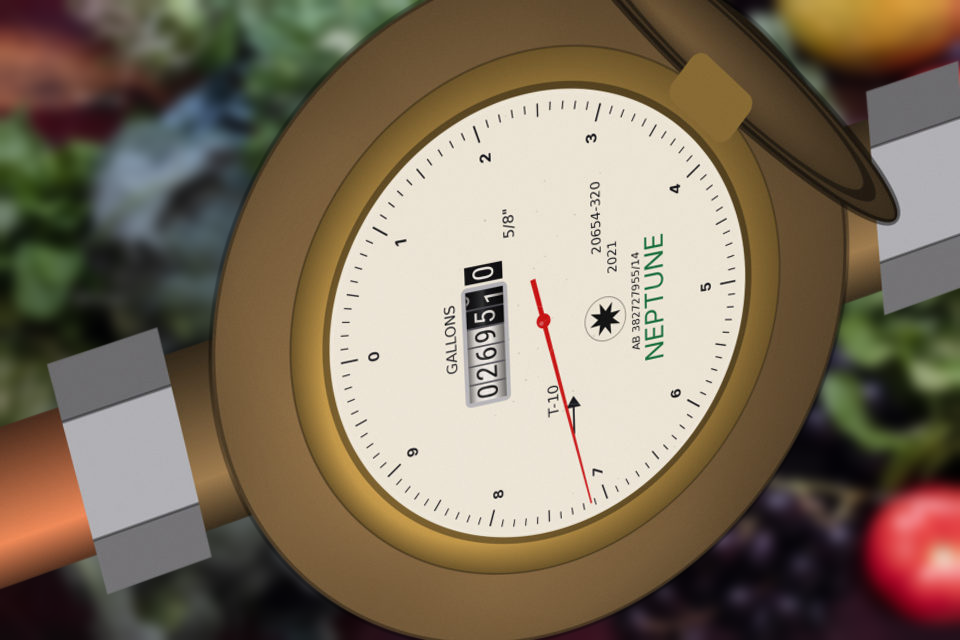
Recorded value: 269507.1 gal
